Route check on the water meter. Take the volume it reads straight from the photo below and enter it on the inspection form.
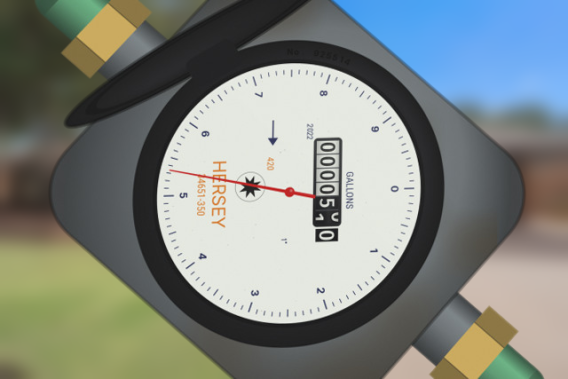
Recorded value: 505.3 gal
